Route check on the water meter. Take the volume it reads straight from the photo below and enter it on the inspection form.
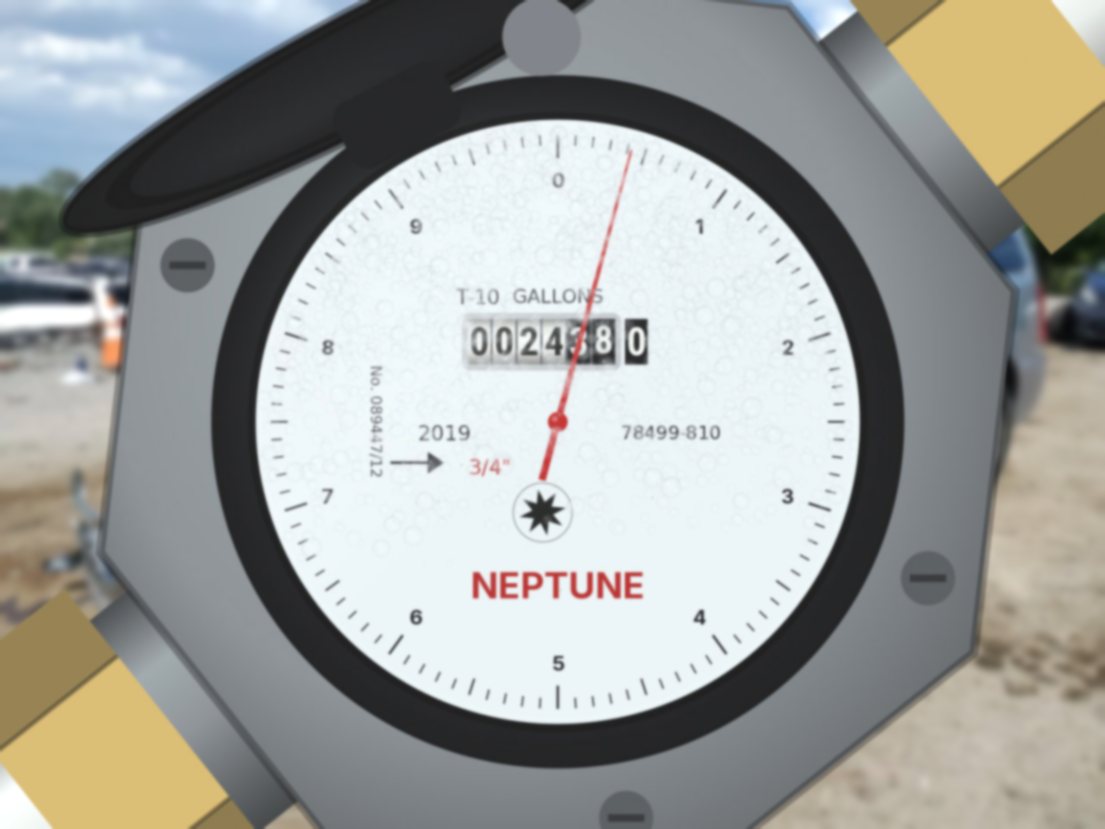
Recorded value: 24380.4 gal
